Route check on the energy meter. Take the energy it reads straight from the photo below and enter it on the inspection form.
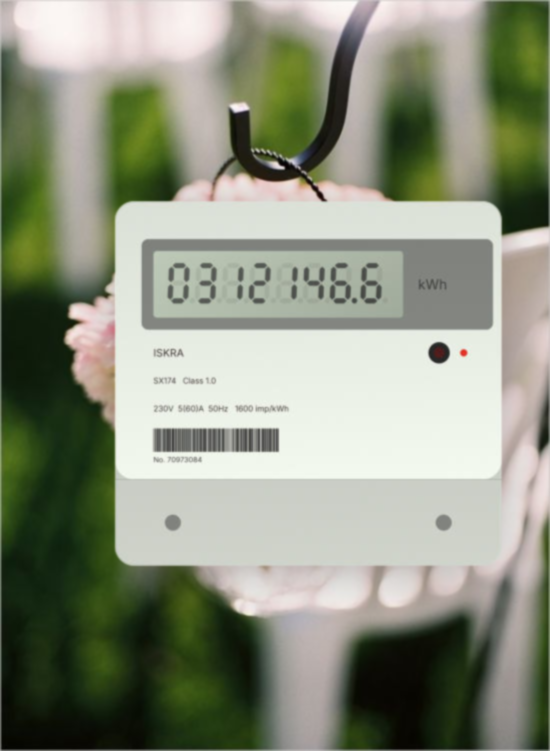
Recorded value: 312146.6 kWh
